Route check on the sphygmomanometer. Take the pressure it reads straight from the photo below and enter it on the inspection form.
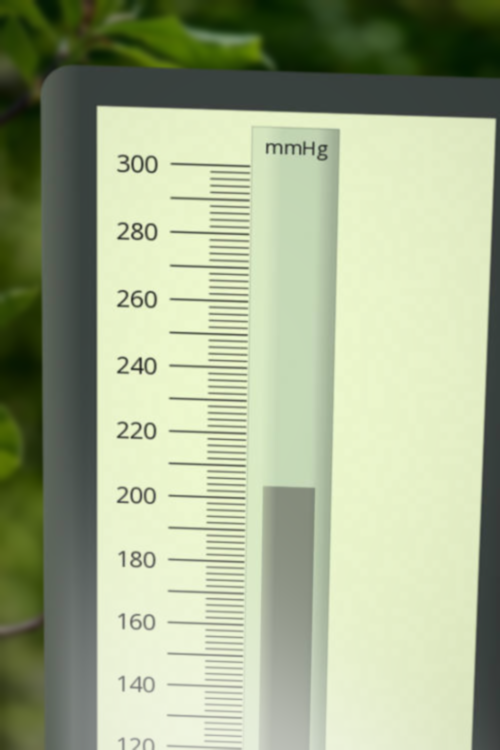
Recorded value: 204 mmHg
